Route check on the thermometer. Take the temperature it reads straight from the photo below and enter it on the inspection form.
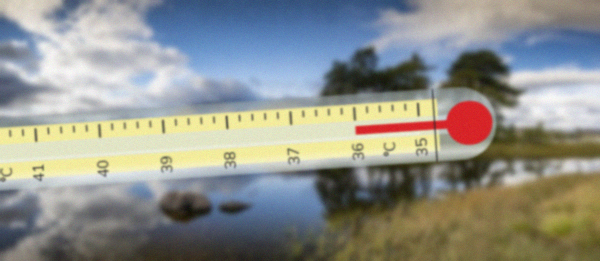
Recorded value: 36 °C
